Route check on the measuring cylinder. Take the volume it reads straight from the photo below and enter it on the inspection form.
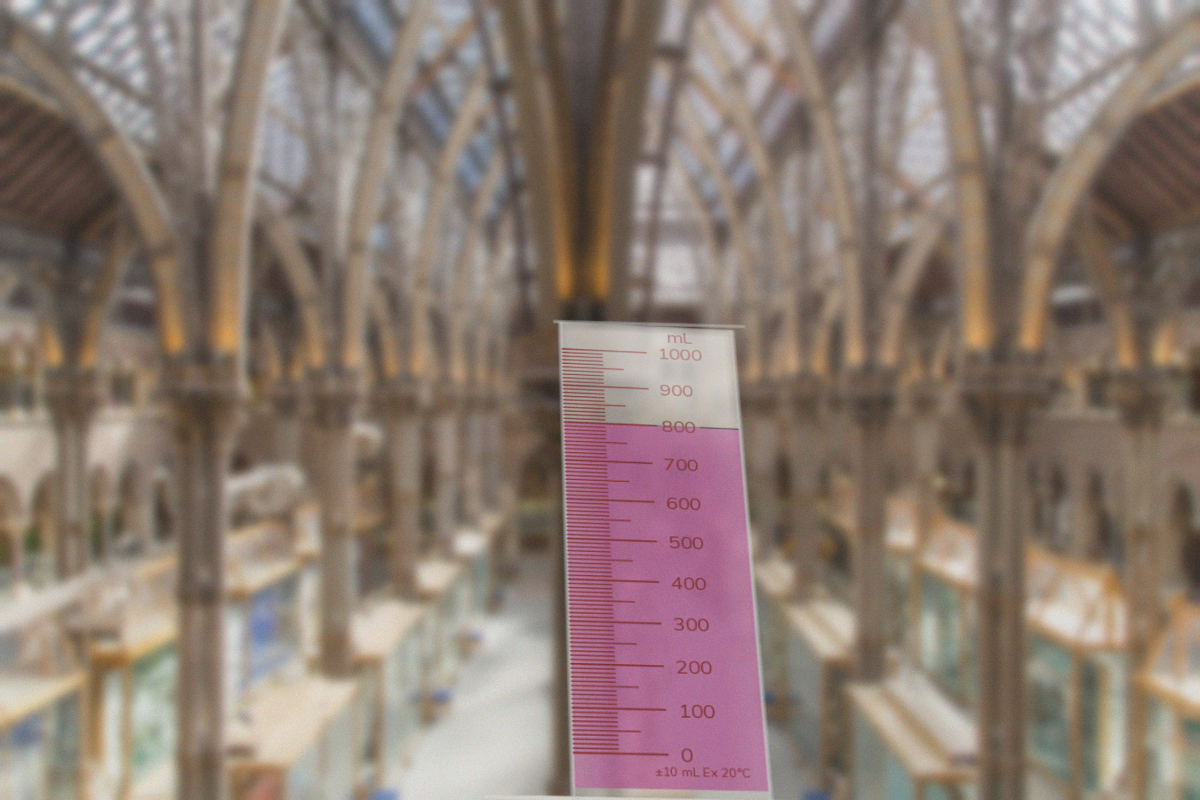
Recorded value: 800 mL
